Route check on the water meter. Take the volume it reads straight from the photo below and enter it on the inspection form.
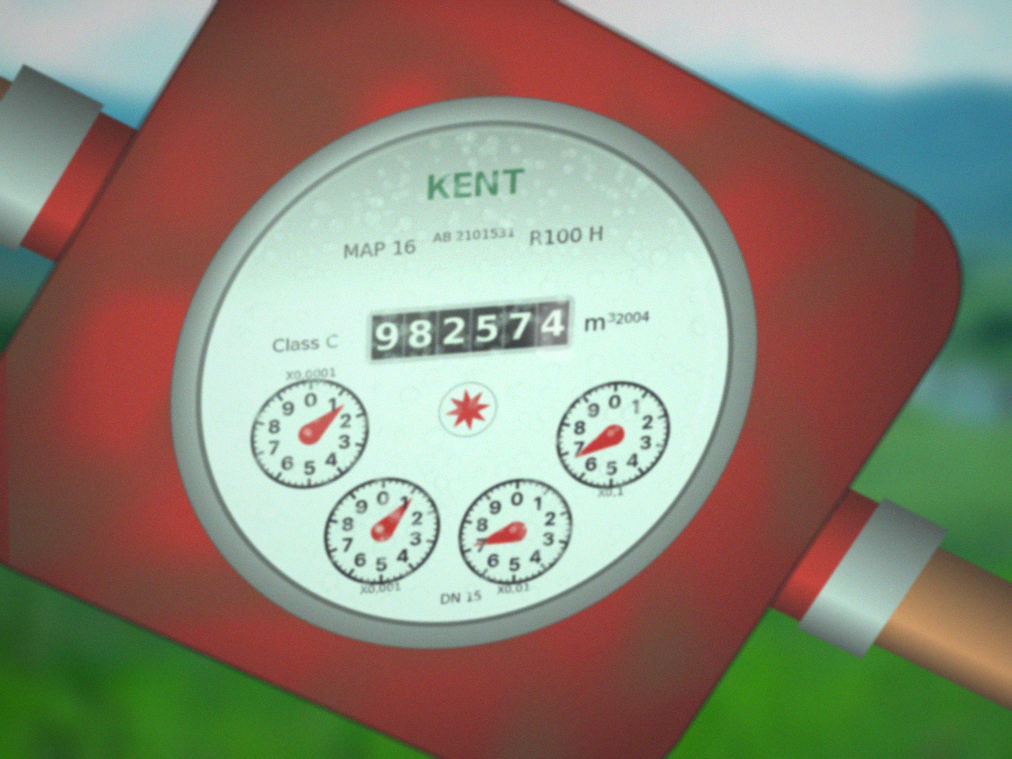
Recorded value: 982574.6711 m³
